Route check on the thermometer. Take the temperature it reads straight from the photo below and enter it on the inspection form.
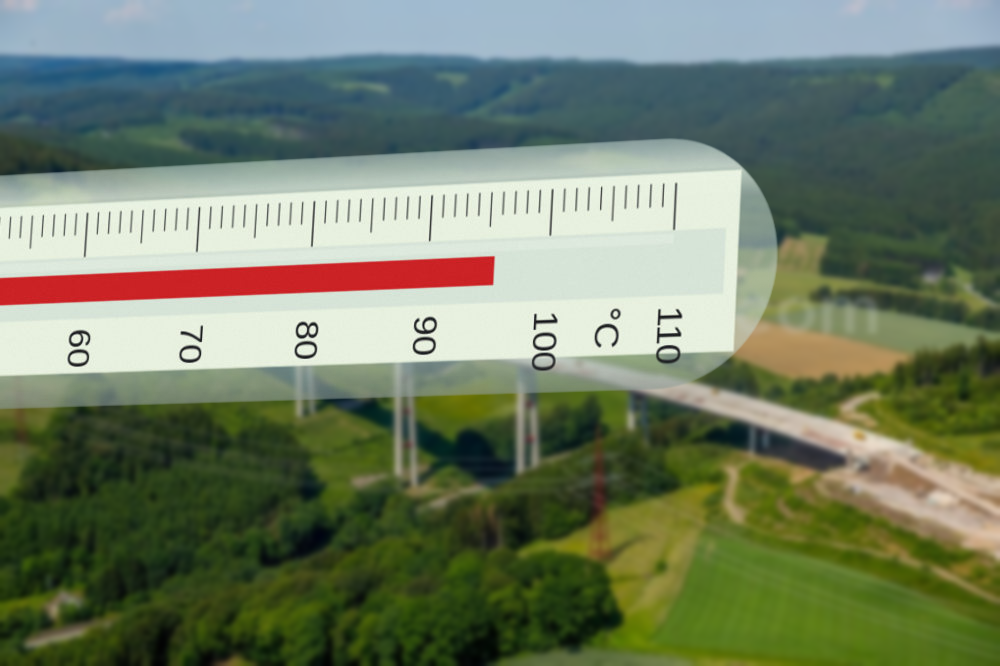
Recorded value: 95.5 °C
